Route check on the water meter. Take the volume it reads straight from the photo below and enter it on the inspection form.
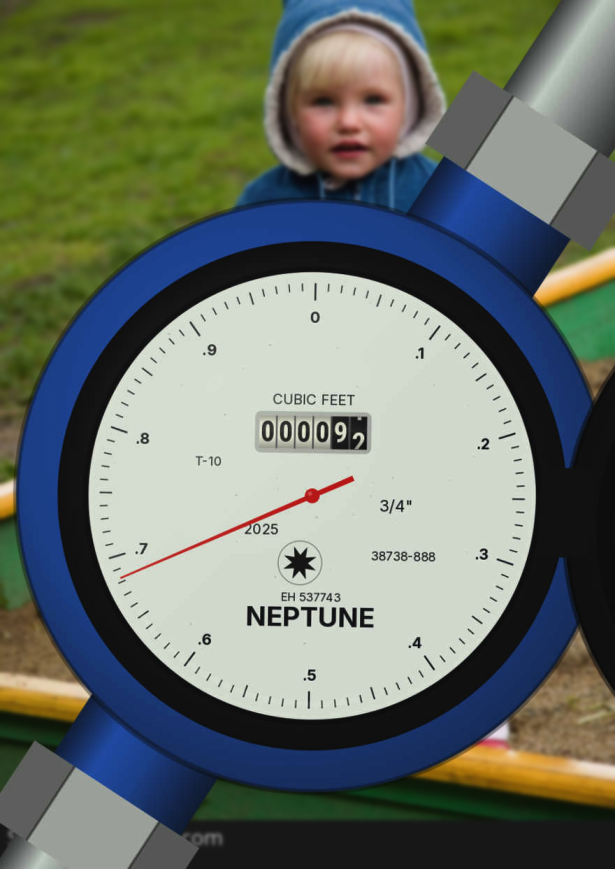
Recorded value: 91.68 ft³
